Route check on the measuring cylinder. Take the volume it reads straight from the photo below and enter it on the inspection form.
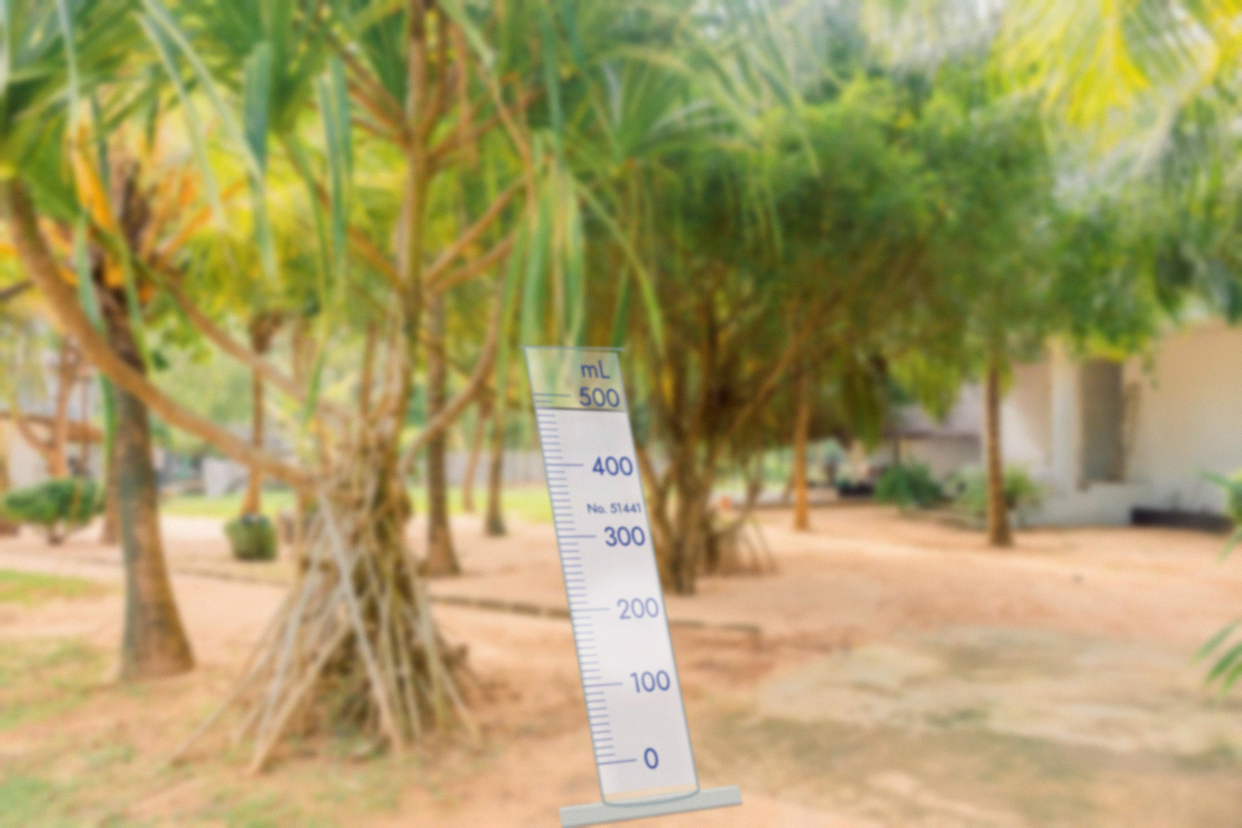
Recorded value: 480 mL
